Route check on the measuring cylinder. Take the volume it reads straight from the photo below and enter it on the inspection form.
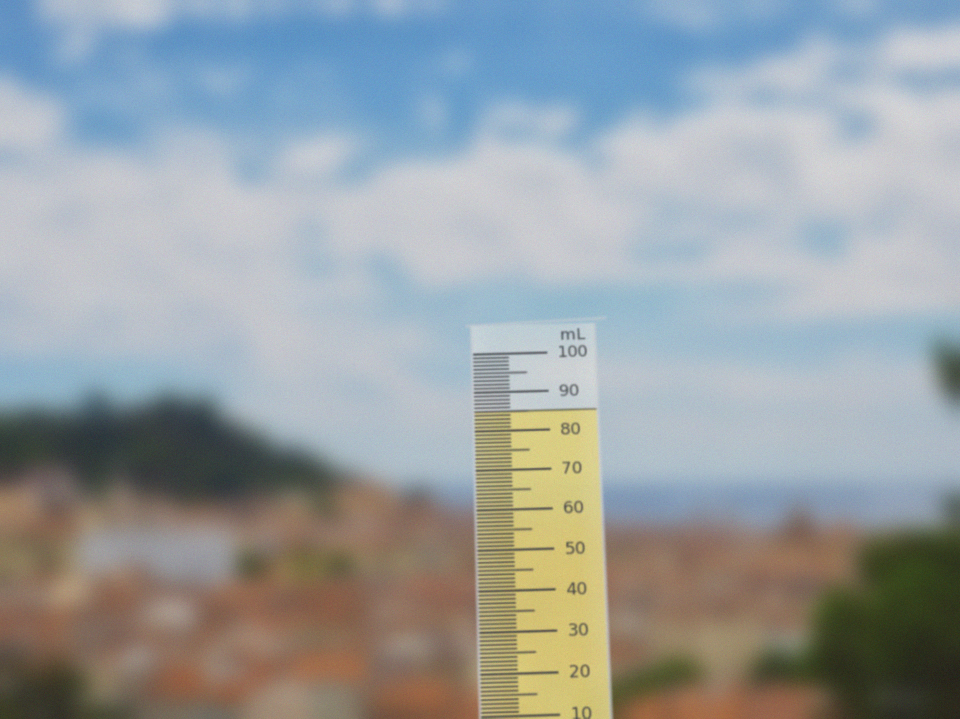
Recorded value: 85 mL
